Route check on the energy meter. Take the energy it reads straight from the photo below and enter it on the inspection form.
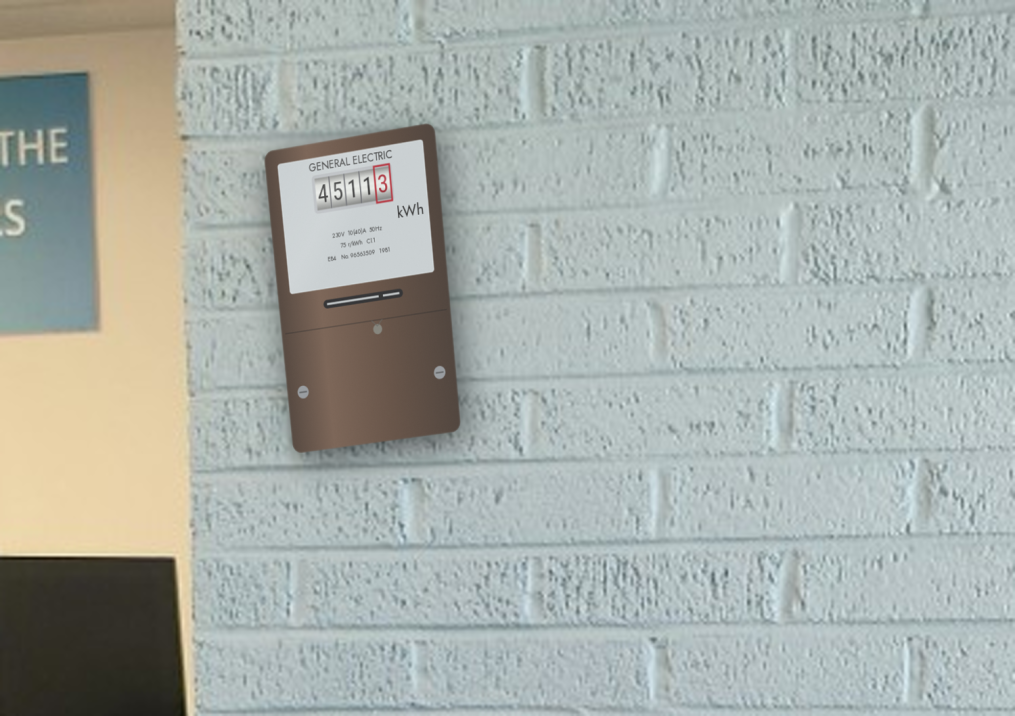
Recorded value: 4511.3 kWh
